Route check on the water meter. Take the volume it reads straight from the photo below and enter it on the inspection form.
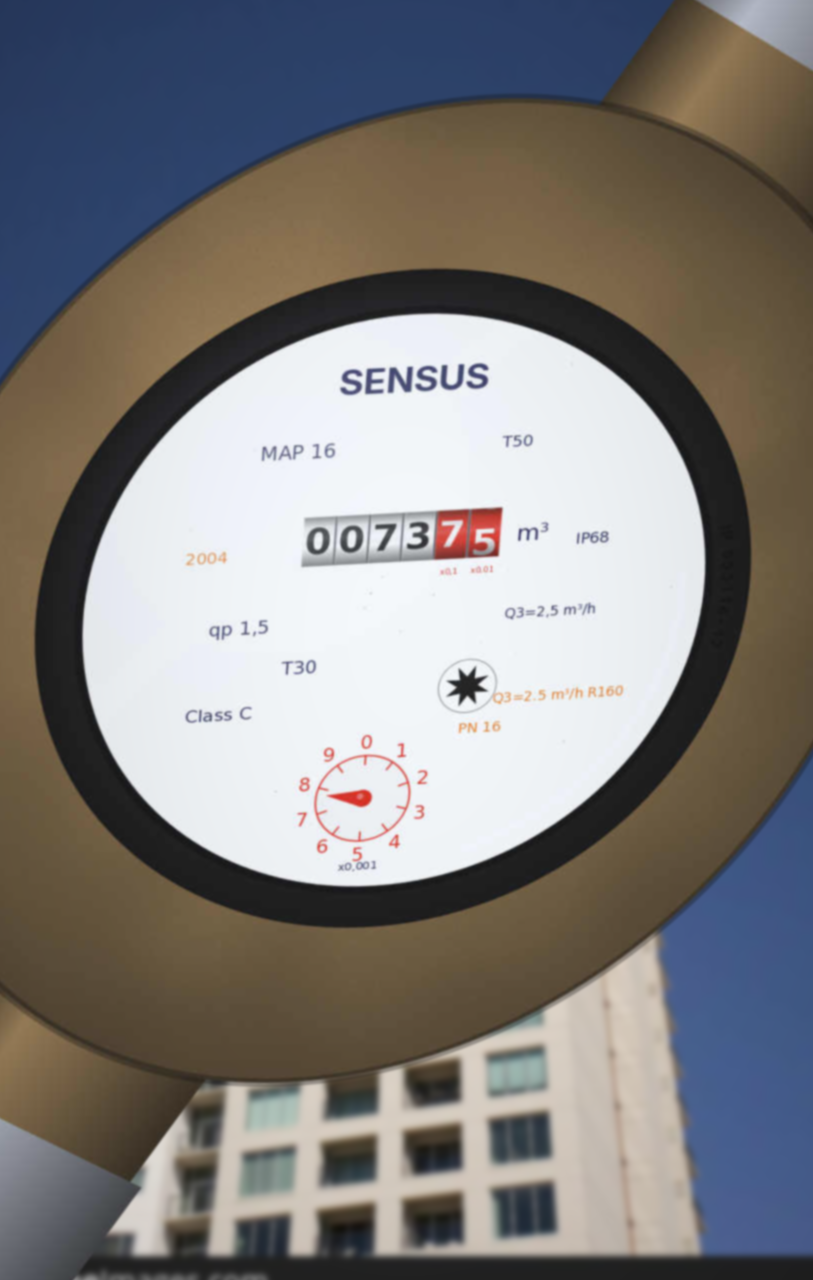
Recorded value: 73.747 m³
